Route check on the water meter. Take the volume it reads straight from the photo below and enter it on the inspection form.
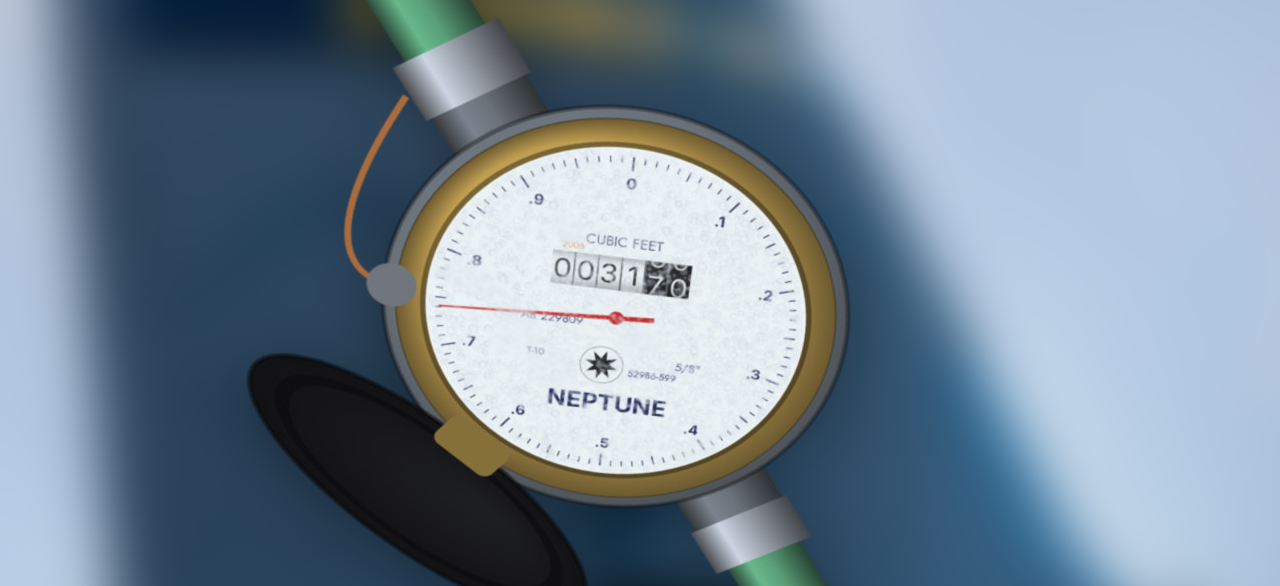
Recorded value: 3169.74 ft³
